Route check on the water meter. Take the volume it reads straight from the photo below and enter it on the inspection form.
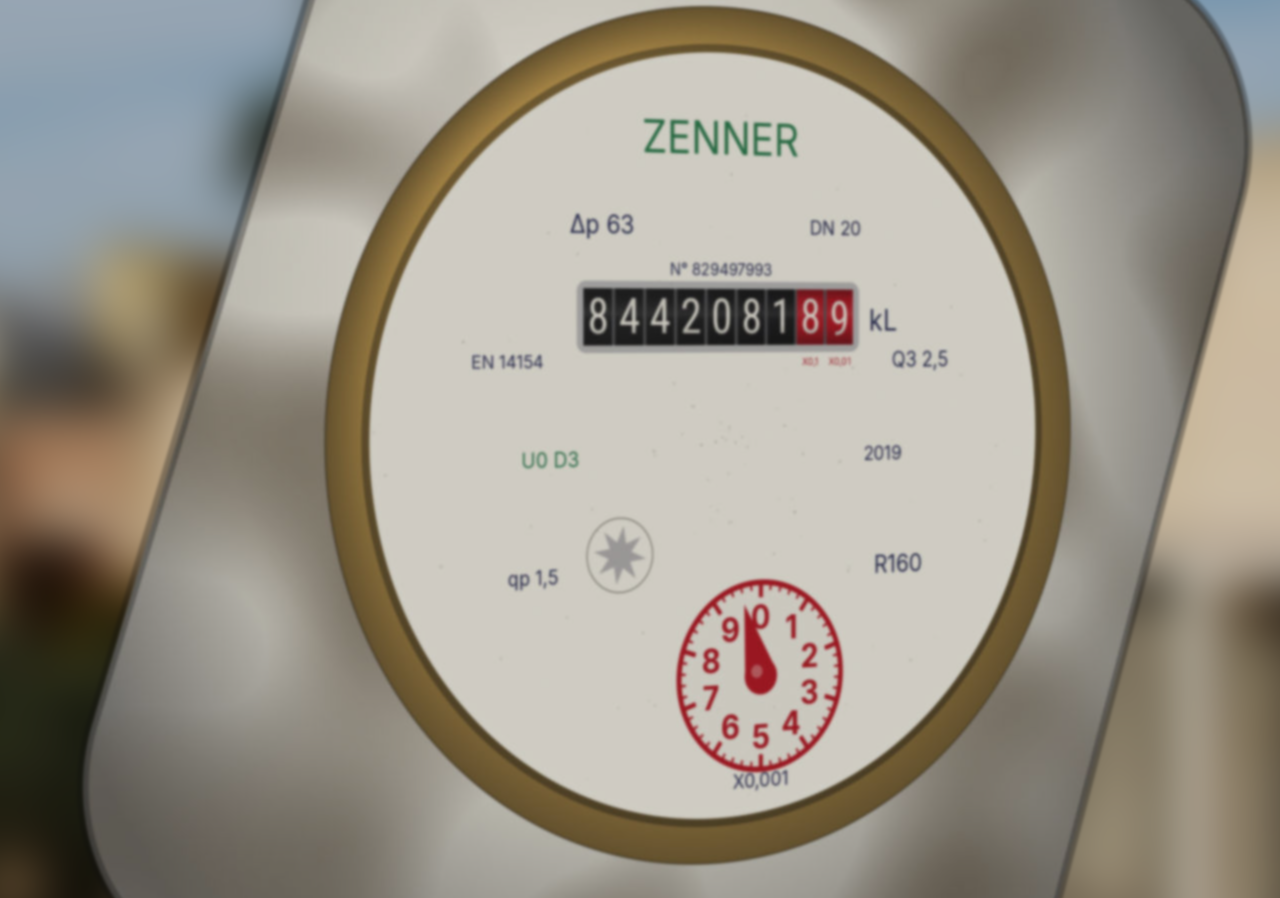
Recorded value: 8442081.889 kL
